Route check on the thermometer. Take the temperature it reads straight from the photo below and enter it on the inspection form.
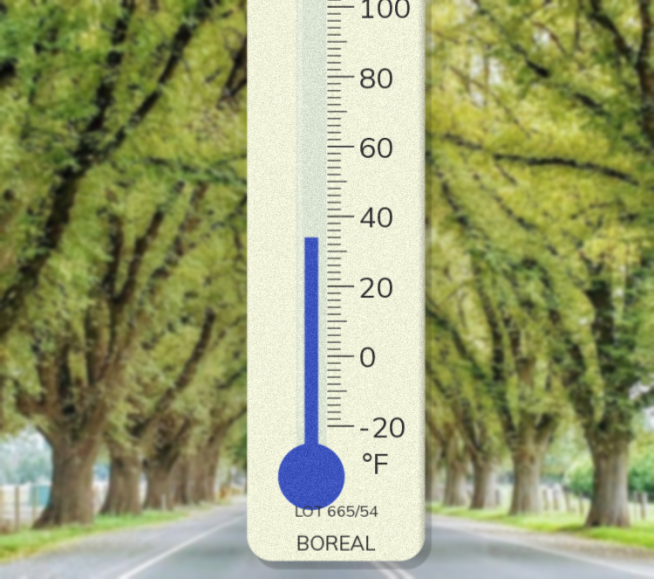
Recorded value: 34 °F
